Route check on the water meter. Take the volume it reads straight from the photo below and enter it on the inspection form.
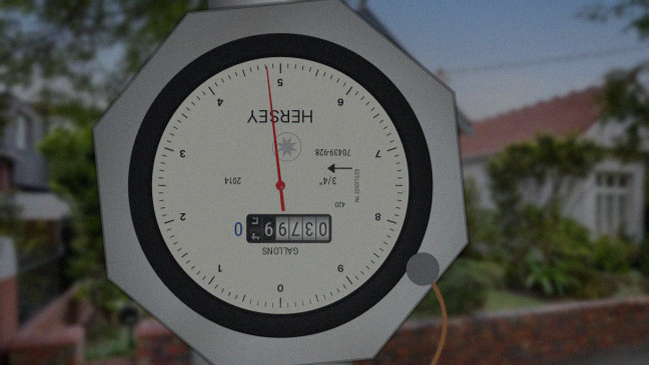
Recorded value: 379944.8 gal
